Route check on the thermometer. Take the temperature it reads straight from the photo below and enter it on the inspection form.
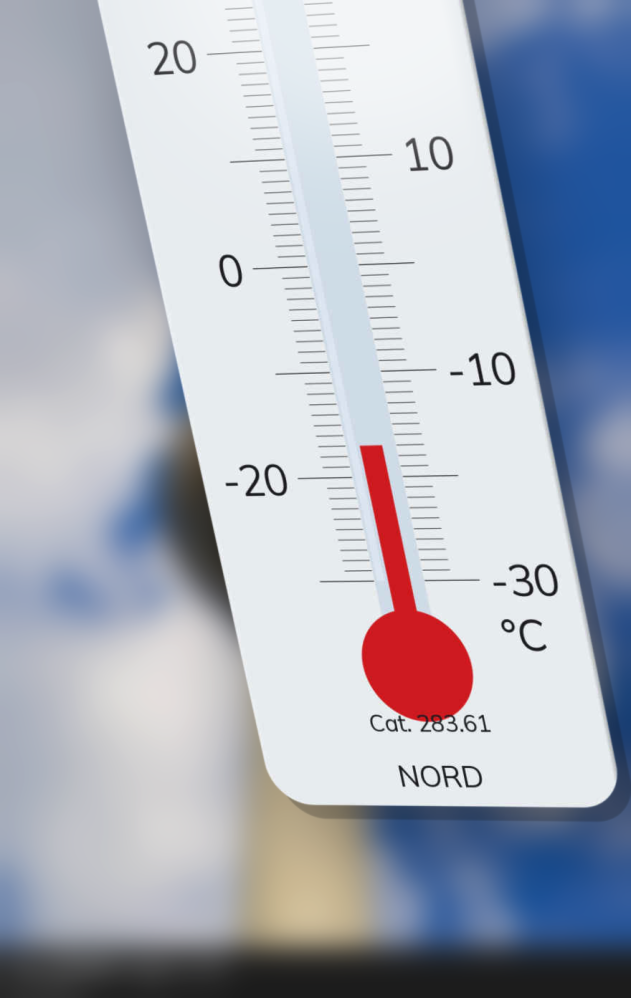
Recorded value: -17 °C
